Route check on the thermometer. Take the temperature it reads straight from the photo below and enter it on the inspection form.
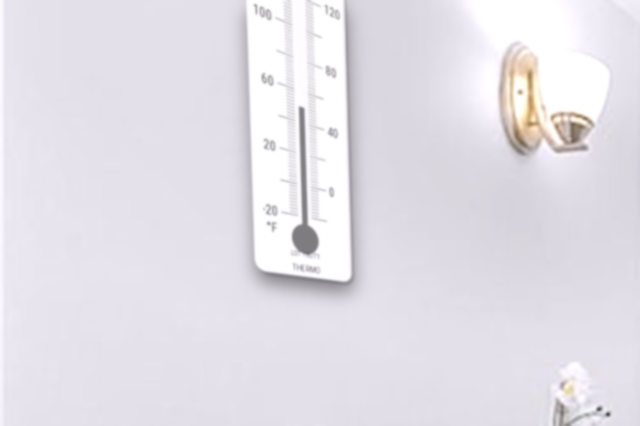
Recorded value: 50 °F
